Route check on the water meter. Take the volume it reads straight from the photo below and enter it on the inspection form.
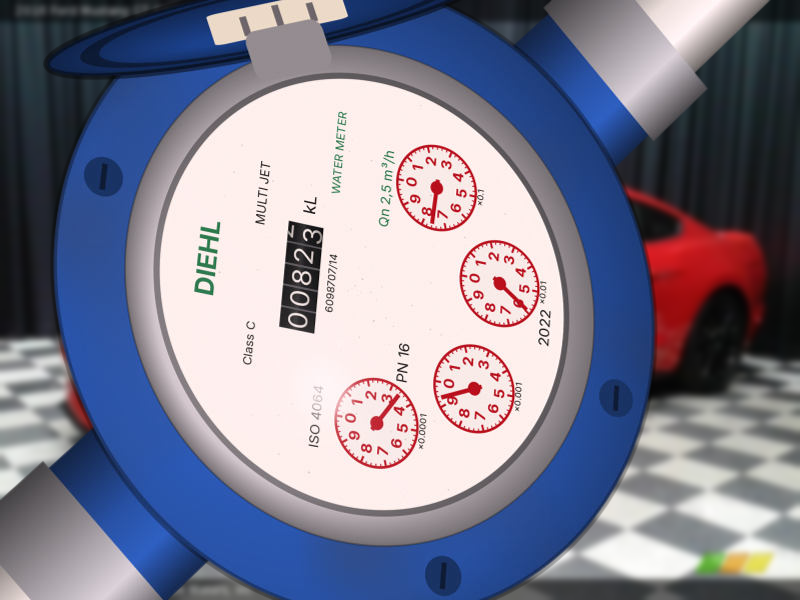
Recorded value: 822.7593 kL
